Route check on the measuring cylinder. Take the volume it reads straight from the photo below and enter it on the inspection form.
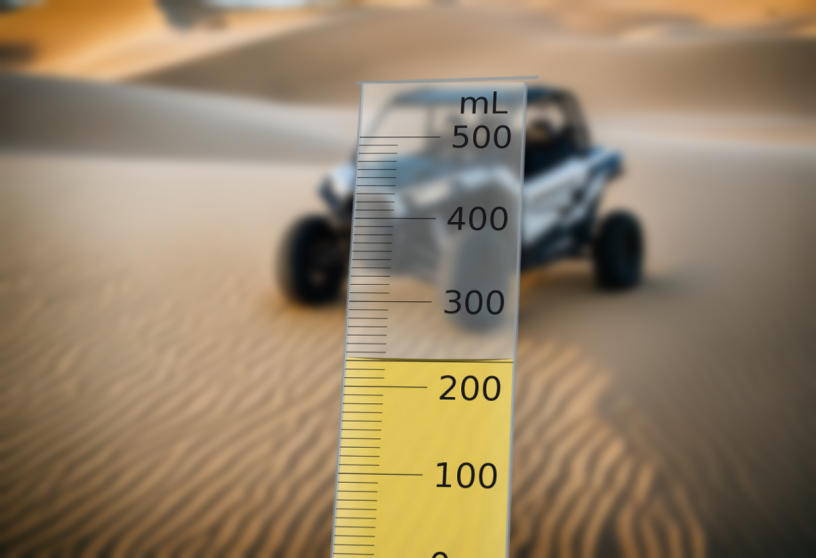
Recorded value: 230 mL
